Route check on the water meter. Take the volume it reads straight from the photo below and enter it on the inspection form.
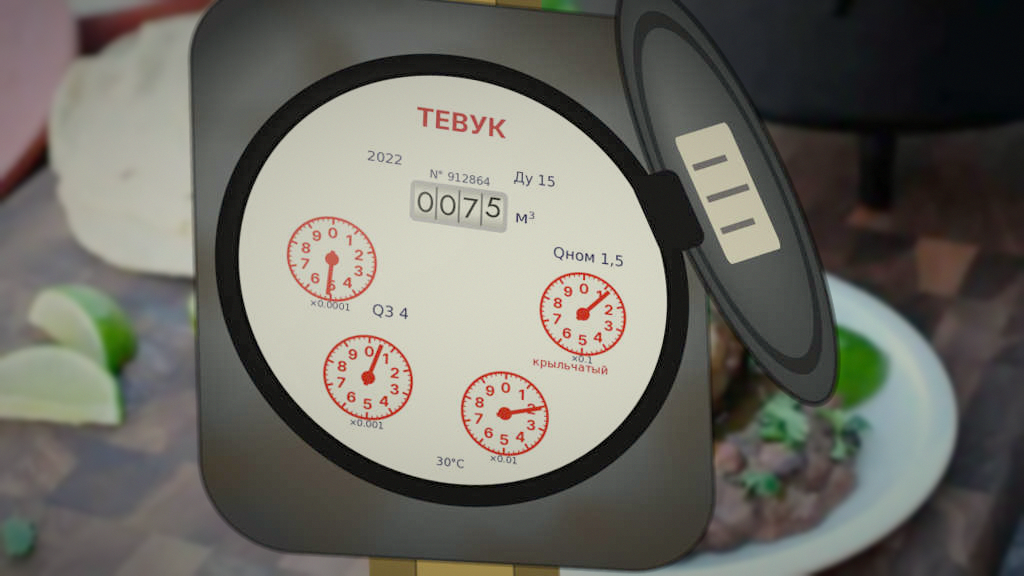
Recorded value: 75.1205 m³
